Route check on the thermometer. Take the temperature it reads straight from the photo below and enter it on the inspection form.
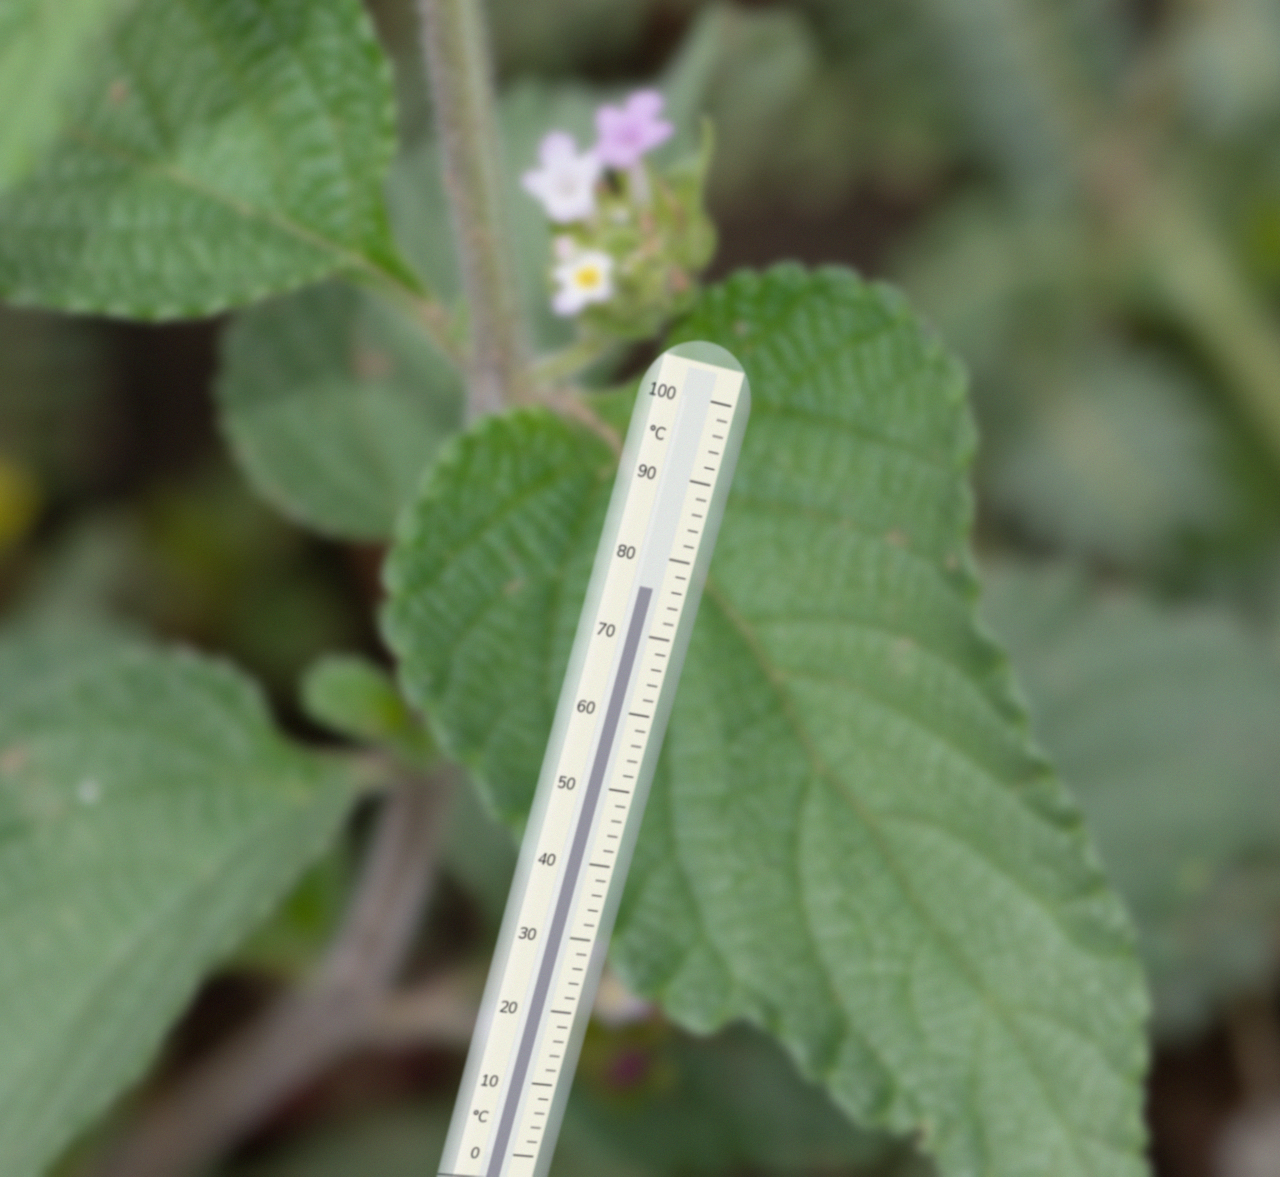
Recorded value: 76 °C
